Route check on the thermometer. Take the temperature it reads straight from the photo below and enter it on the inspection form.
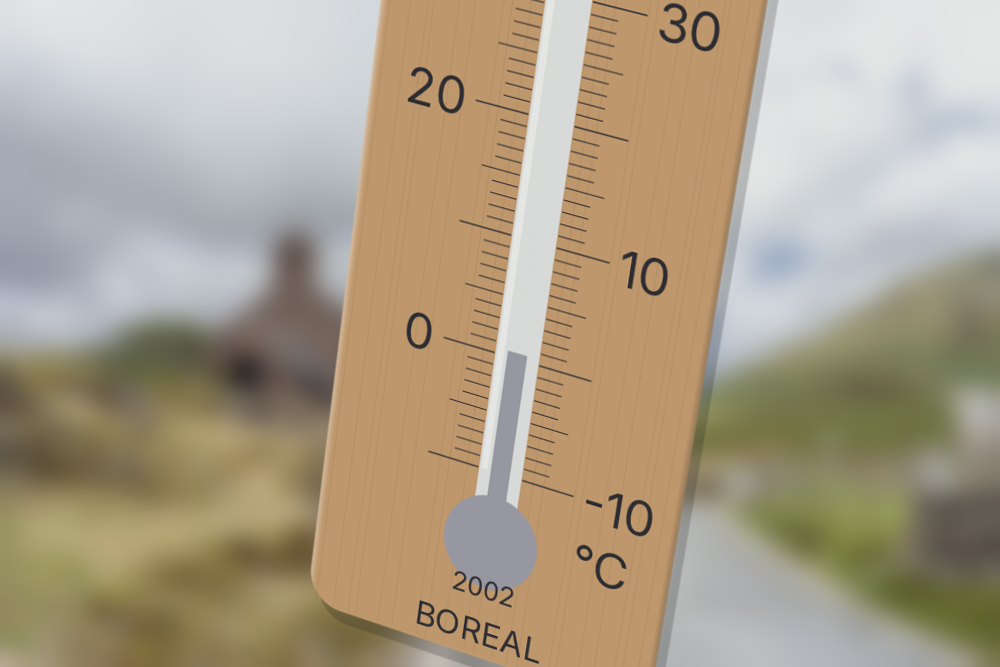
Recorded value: 0.5 °C
